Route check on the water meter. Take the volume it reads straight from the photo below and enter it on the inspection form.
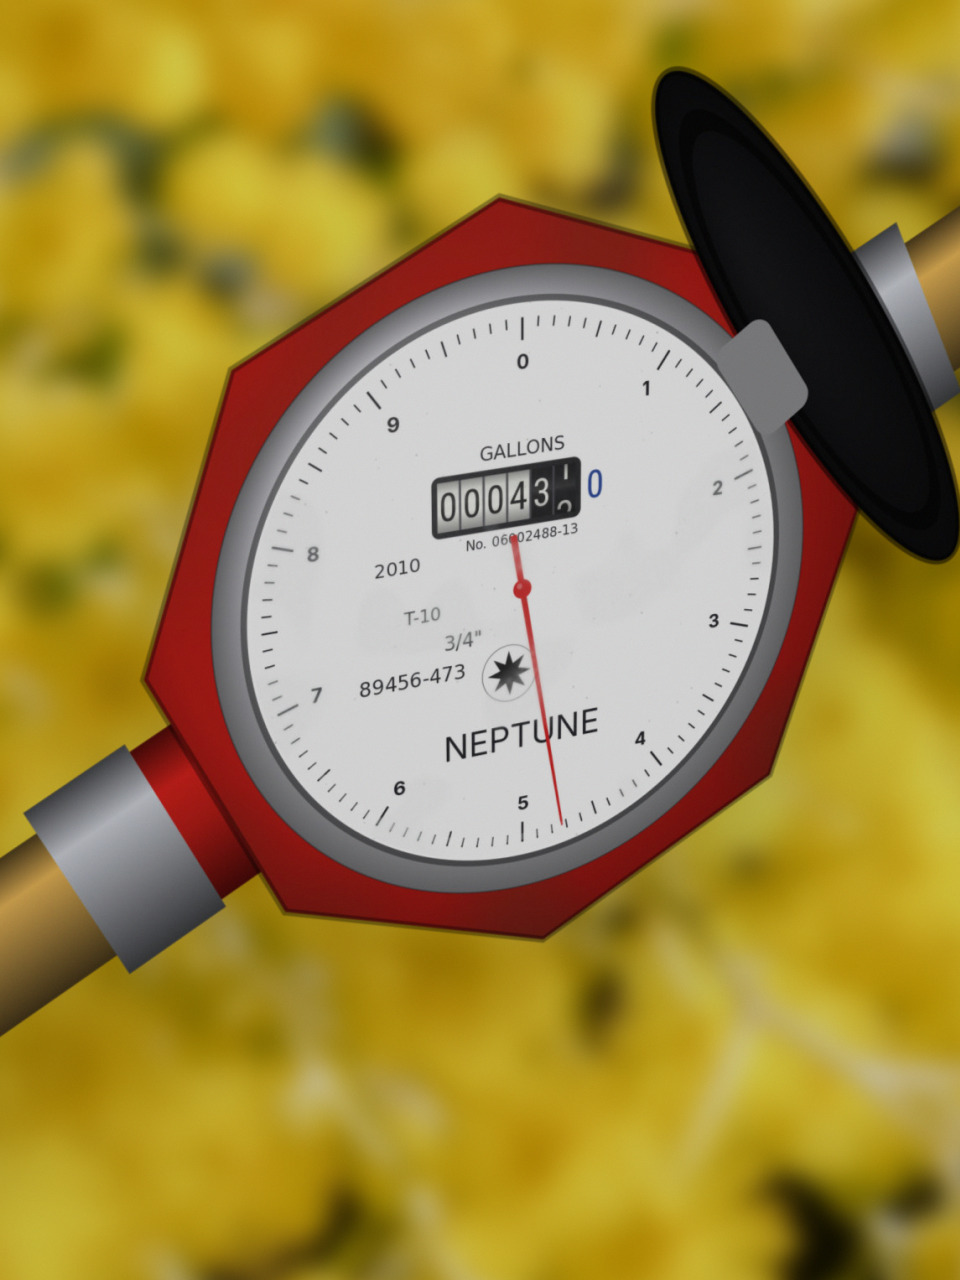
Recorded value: 4314.7 gal
